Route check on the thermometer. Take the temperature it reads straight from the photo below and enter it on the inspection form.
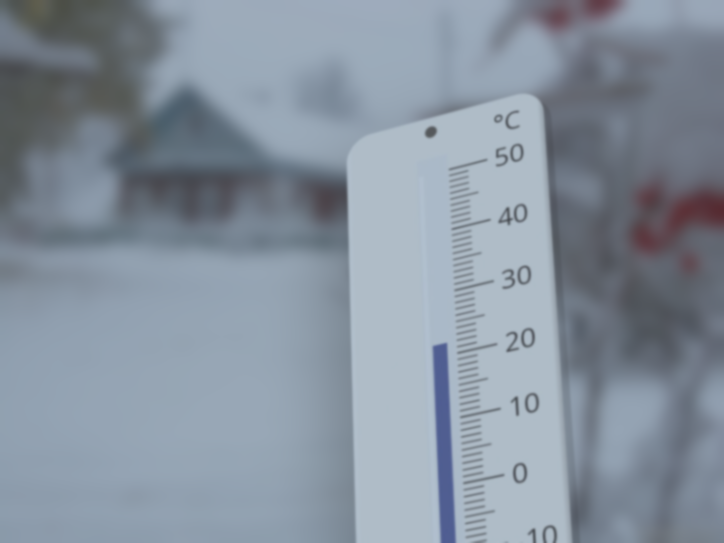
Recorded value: 22 °C
